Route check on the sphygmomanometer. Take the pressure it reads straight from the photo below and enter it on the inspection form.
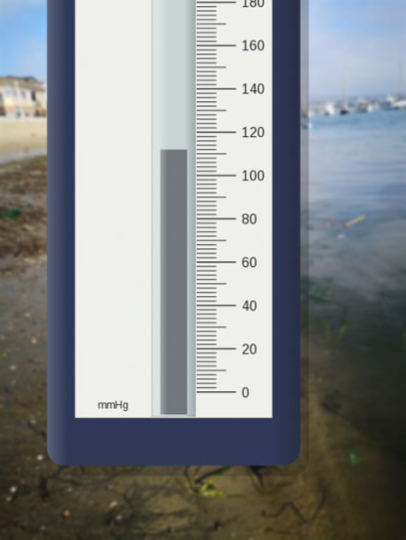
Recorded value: 112 mmHg
